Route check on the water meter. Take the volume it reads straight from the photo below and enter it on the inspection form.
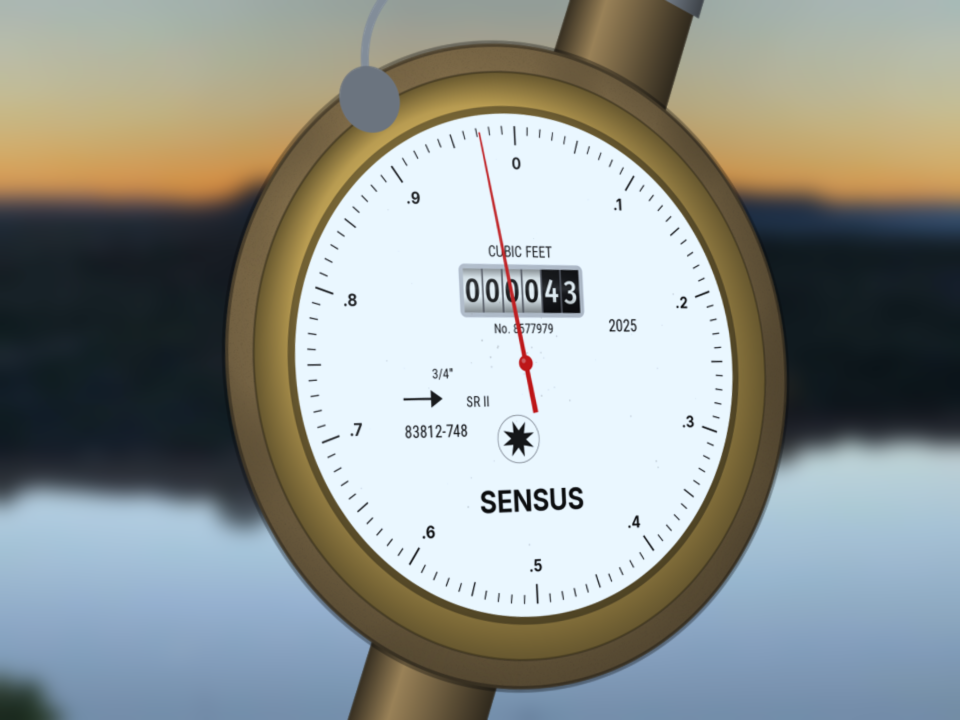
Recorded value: 42.97 ft³
